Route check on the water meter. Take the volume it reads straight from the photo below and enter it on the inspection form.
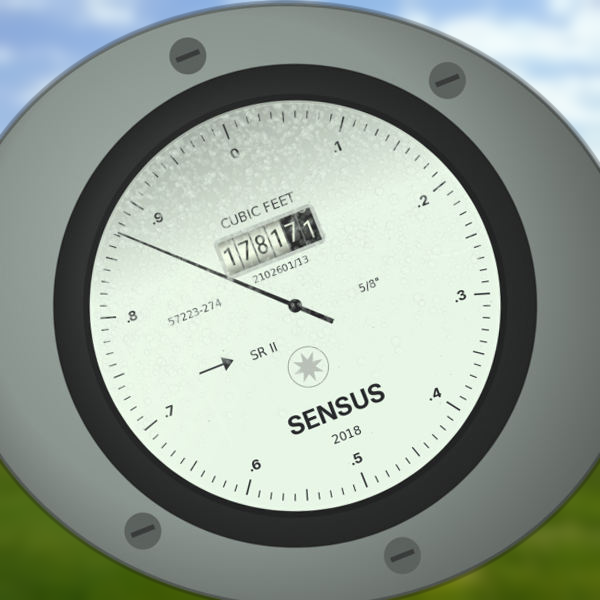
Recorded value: 178170.87 ft³
